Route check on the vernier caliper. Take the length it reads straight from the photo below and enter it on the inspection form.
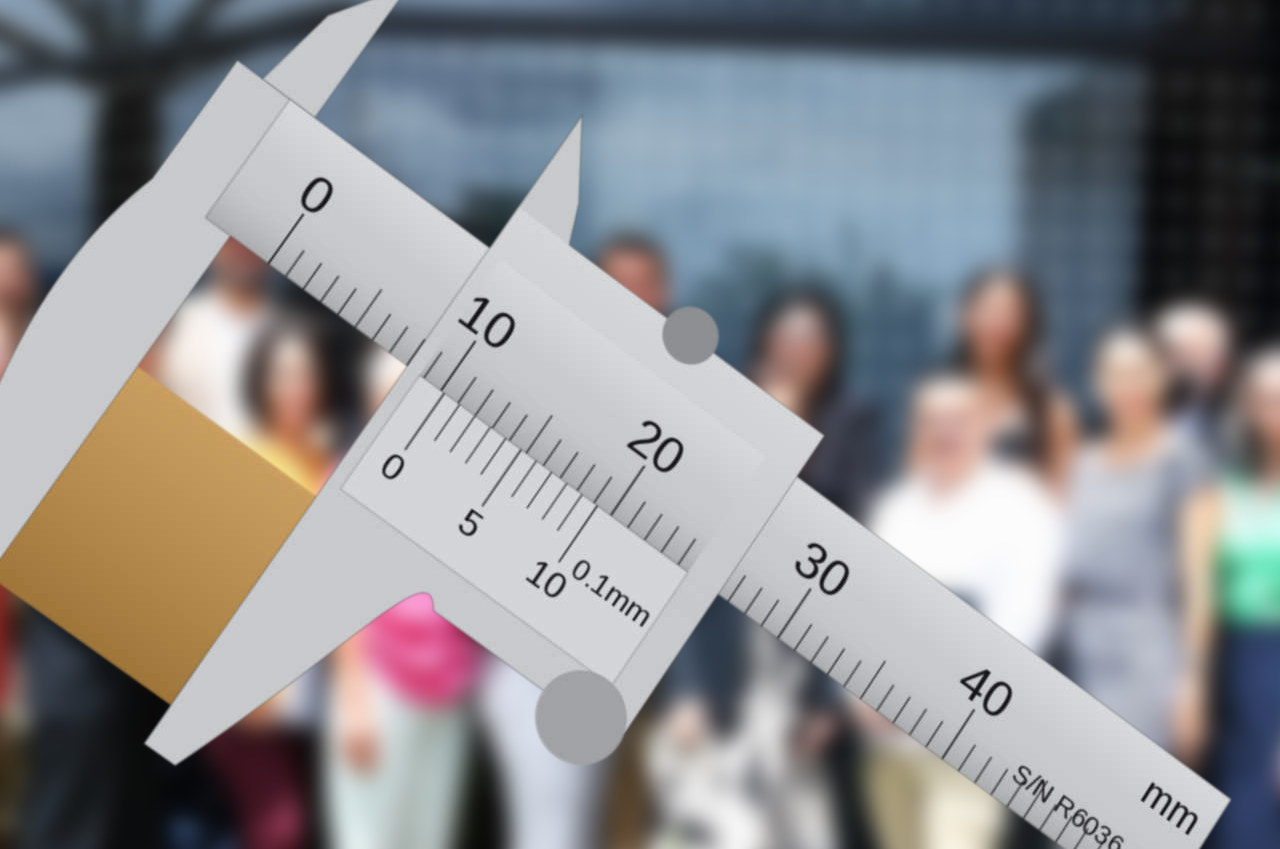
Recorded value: 10.2 mm
